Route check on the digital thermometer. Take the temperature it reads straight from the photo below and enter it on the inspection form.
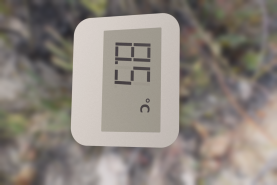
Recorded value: 8.5 °C
